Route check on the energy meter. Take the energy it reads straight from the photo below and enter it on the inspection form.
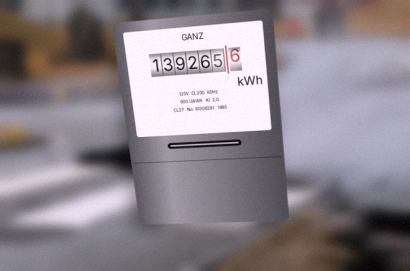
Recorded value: 139265.6 kWh
